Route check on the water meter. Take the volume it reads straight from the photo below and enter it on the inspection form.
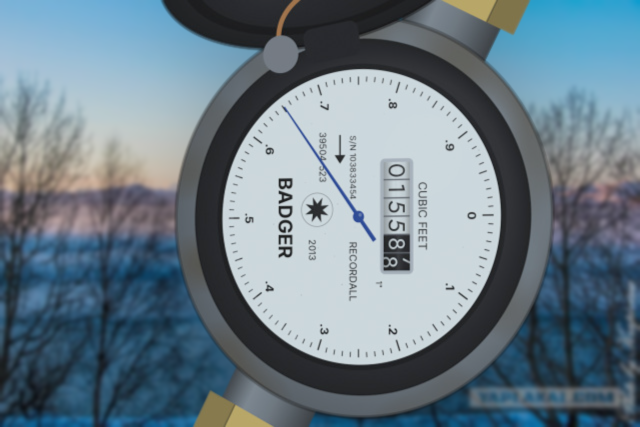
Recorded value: 15587.65 ft³
